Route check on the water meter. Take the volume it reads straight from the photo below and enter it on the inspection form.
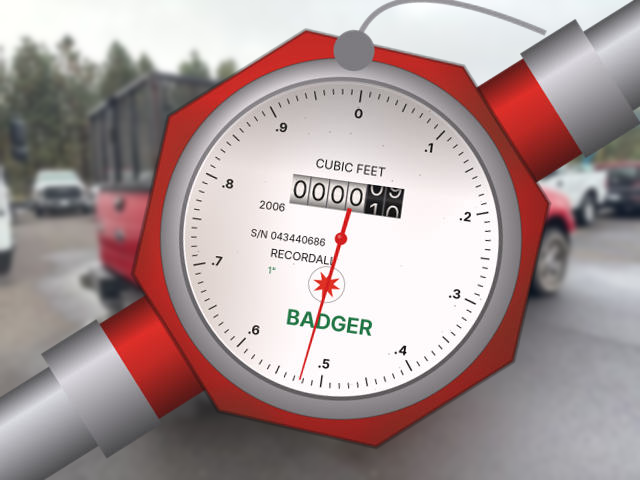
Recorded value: 9.52 ft³
